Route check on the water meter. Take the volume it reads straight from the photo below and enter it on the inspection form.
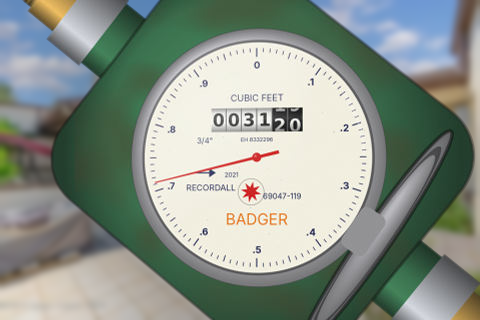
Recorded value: 3119.71 ft³
